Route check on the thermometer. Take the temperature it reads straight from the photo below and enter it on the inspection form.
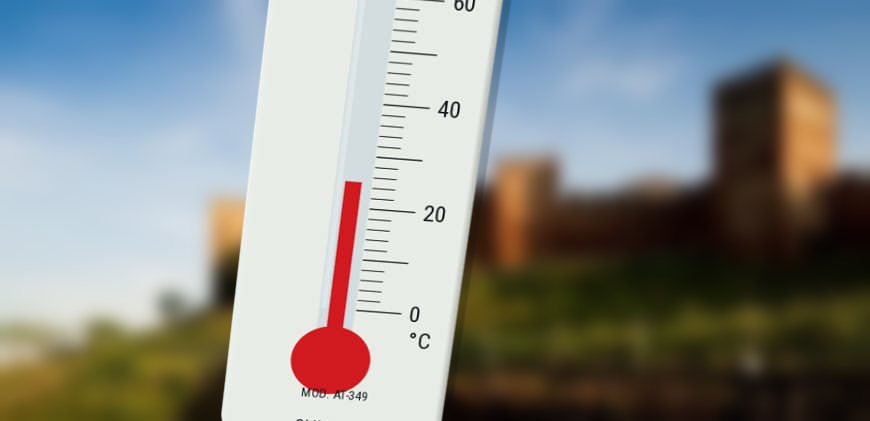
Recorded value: 25 °C
